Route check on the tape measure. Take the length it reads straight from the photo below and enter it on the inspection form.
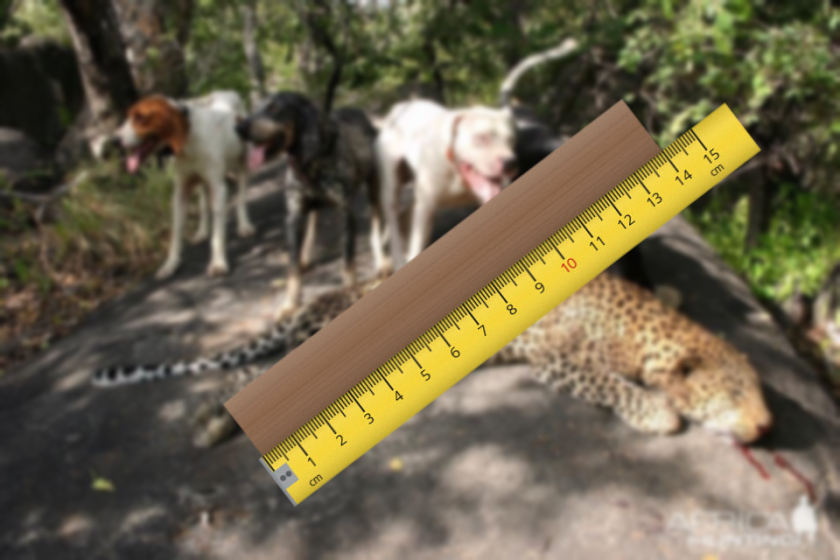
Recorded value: 14 cm
